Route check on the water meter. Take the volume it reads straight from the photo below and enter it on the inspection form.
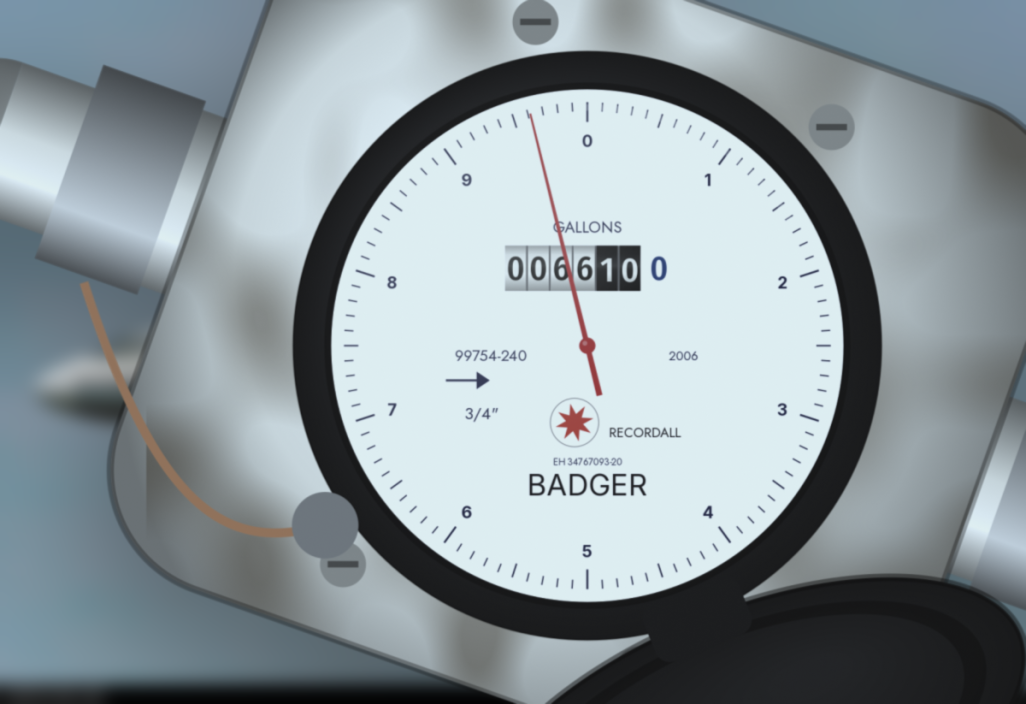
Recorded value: 66099.6 gal
